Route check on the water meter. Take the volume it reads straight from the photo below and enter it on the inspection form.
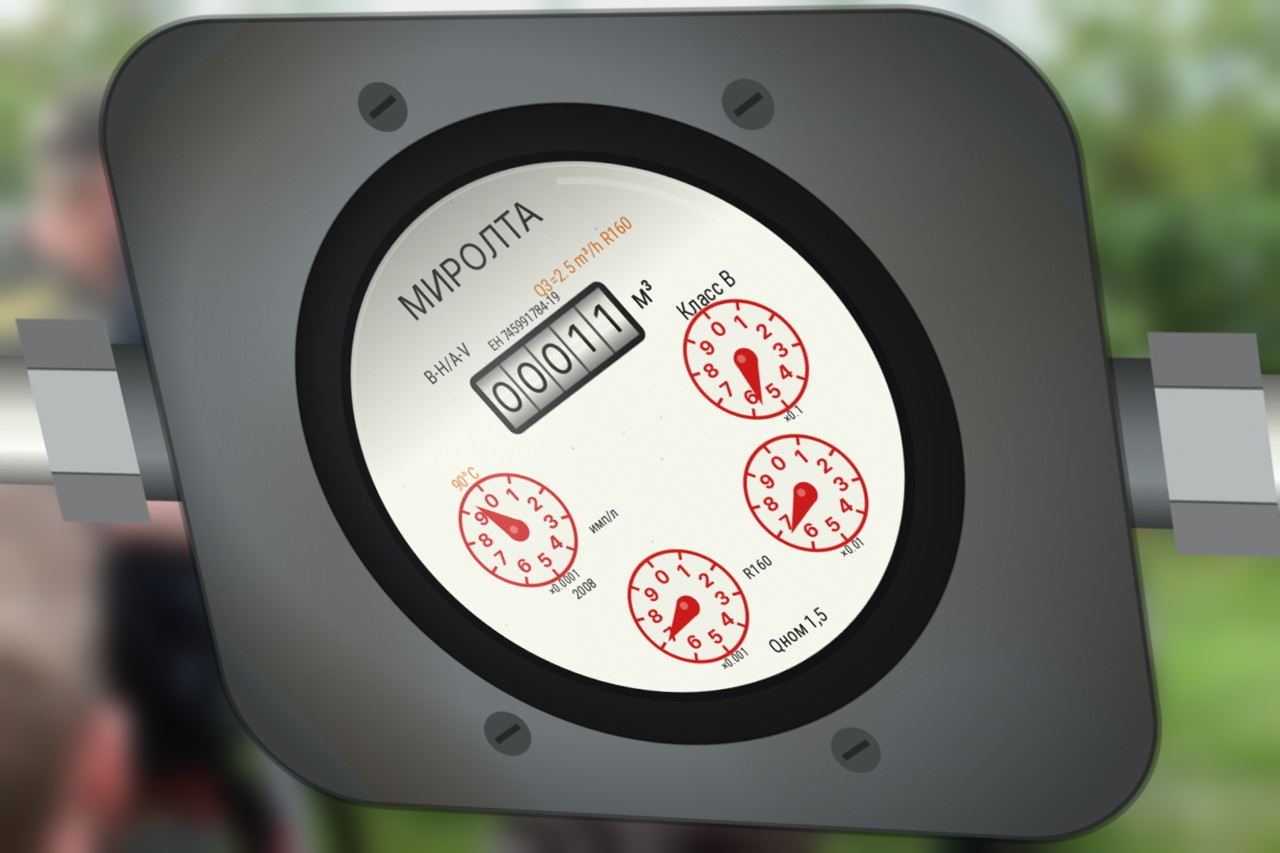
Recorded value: 11.5669 m³
